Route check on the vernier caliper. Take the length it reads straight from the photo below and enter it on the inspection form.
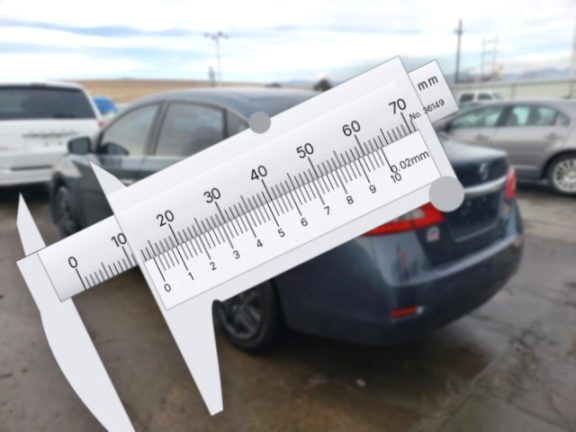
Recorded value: 14.5 mm
